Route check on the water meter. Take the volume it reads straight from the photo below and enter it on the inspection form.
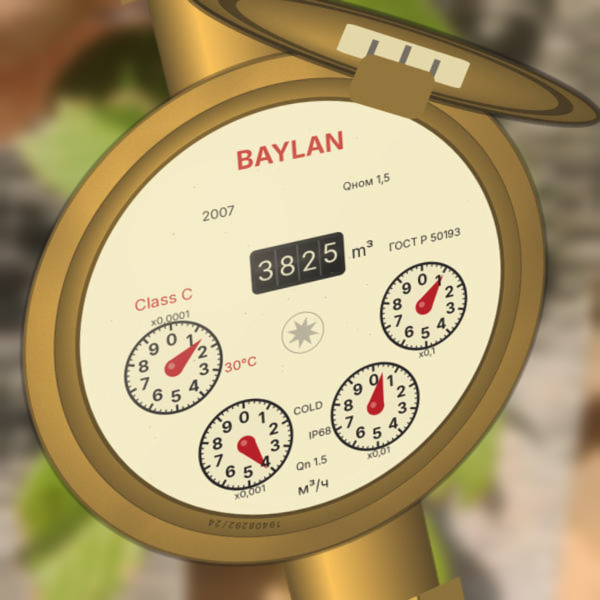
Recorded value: 3825.1041 m³
